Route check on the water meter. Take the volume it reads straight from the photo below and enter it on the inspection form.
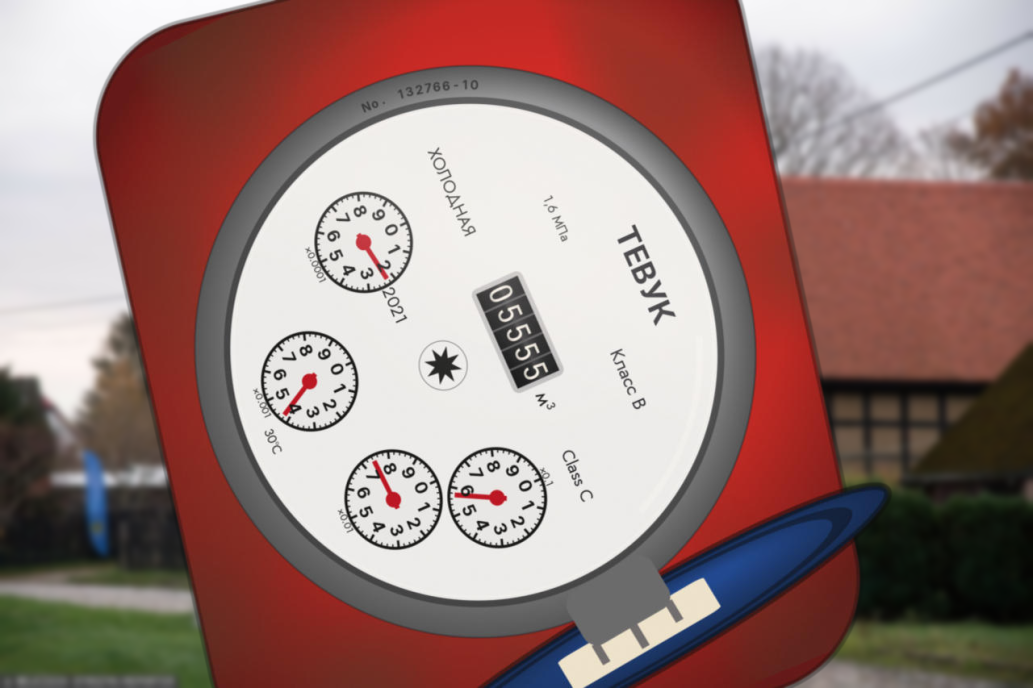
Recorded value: 5555.5742 m³
